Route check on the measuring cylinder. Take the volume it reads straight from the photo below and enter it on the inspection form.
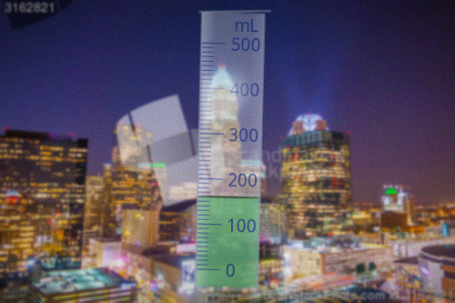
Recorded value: 160 mL
